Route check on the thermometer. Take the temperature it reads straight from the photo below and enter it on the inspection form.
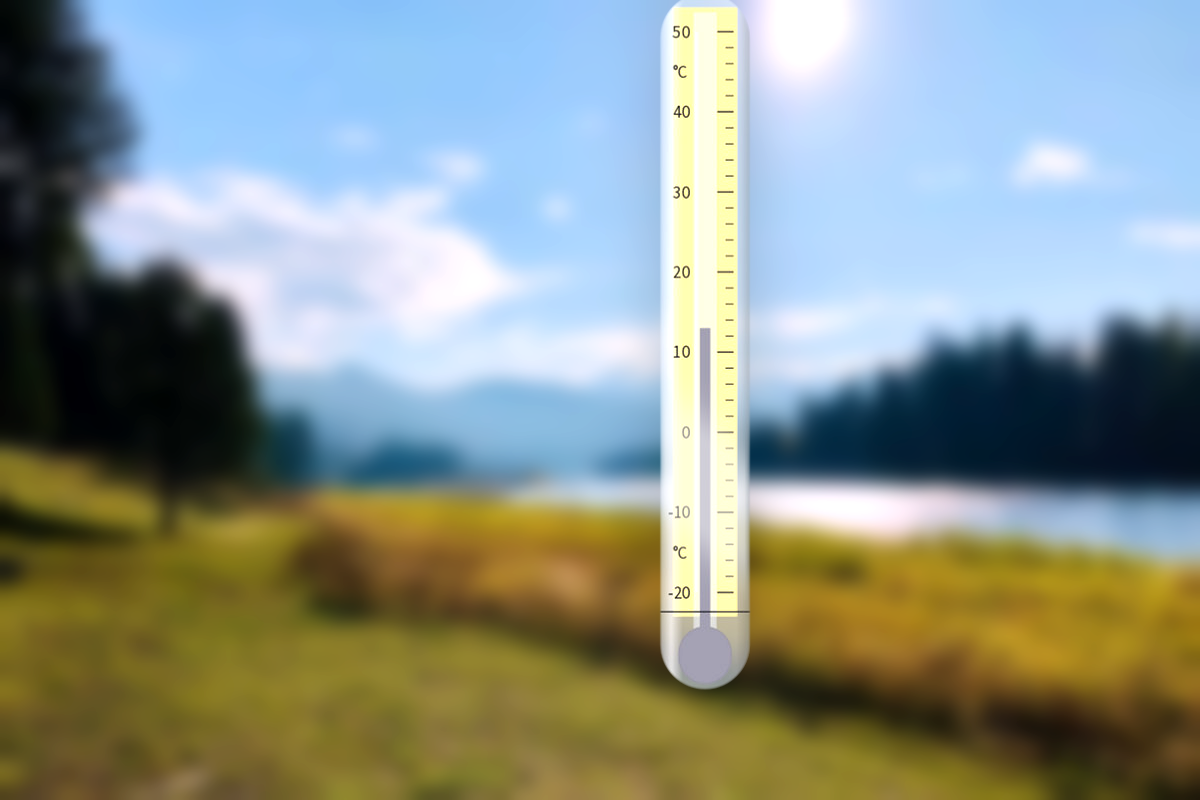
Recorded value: 13 °C
